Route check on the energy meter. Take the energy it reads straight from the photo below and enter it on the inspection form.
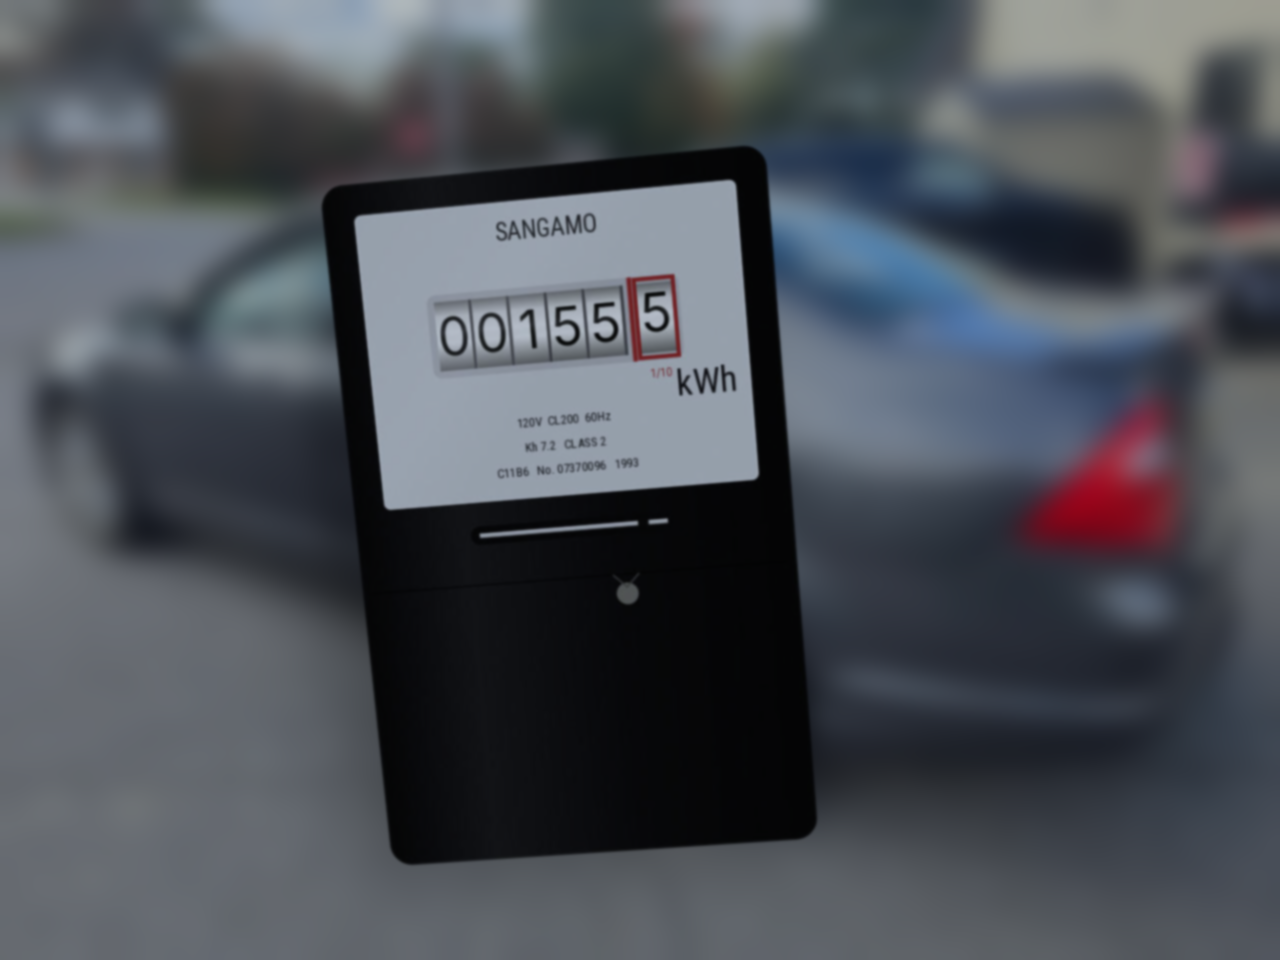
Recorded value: 155.5 kWh
